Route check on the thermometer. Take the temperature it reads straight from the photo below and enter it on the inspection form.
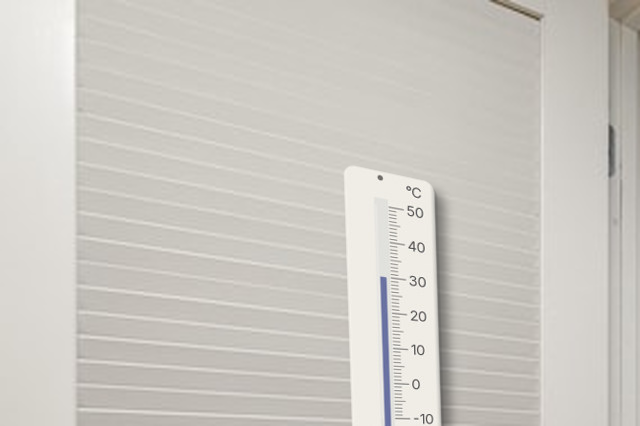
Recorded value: 30 °C
